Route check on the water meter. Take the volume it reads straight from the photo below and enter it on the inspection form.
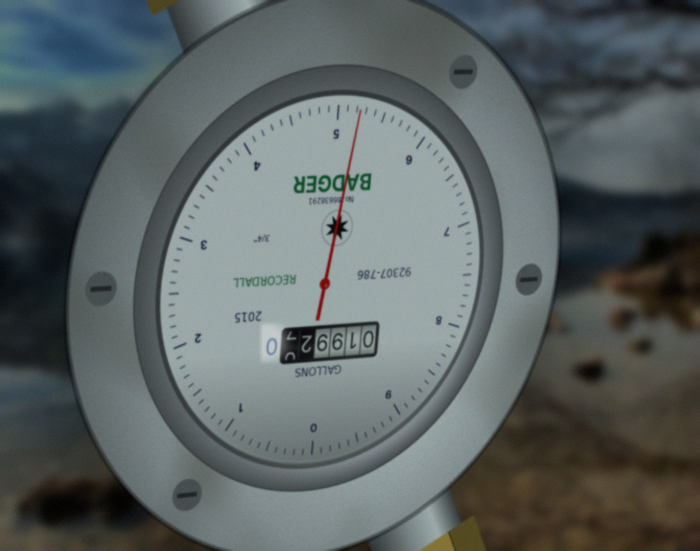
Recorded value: 199265.2 gal
